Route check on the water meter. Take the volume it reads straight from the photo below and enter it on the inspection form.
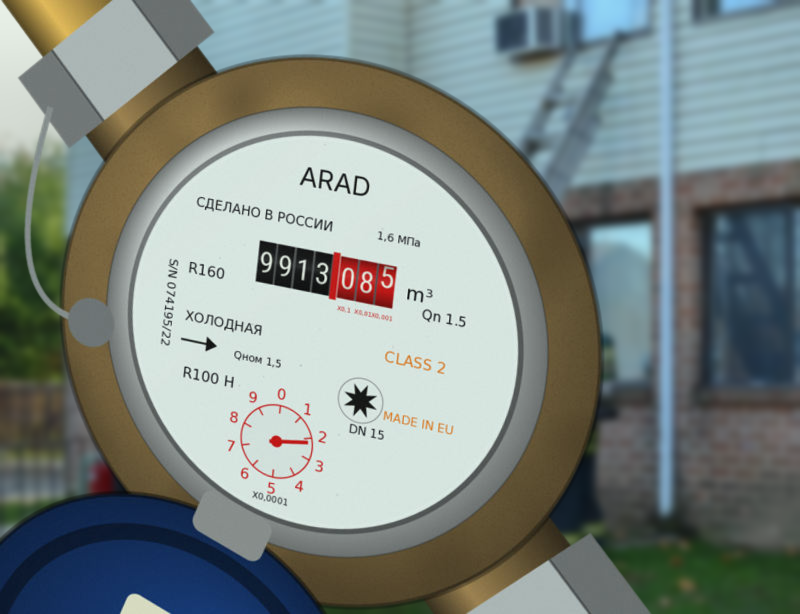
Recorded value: 9913.0852 m³
